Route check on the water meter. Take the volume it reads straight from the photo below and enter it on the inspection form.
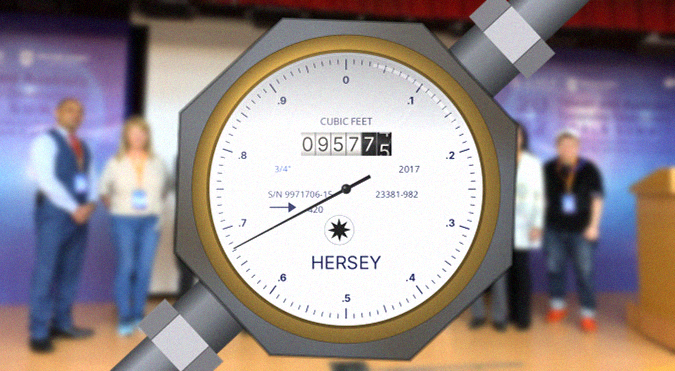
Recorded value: 95774.67 ft³
